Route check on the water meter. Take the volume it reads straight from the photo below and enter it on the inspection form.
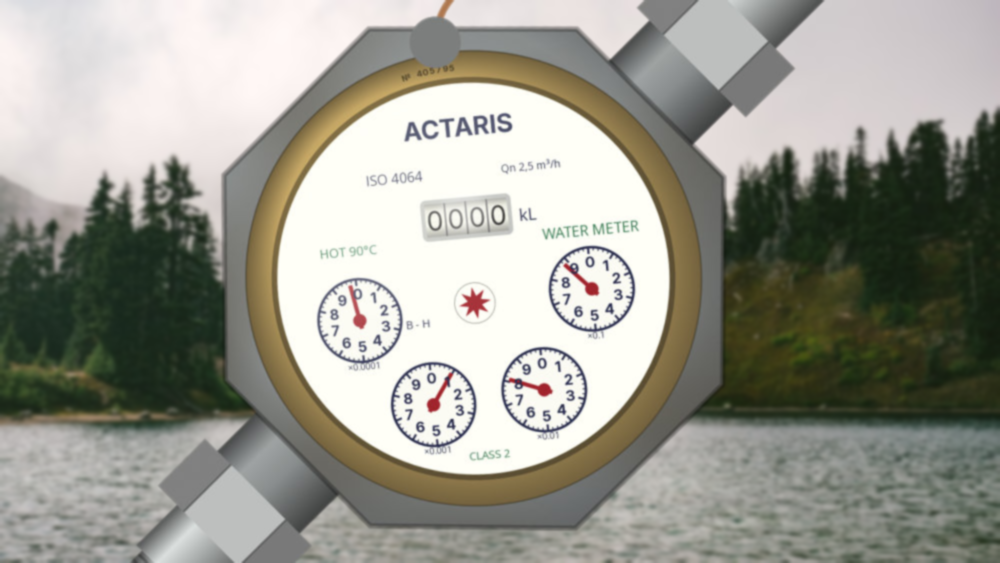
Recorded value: 0.8809 kL
